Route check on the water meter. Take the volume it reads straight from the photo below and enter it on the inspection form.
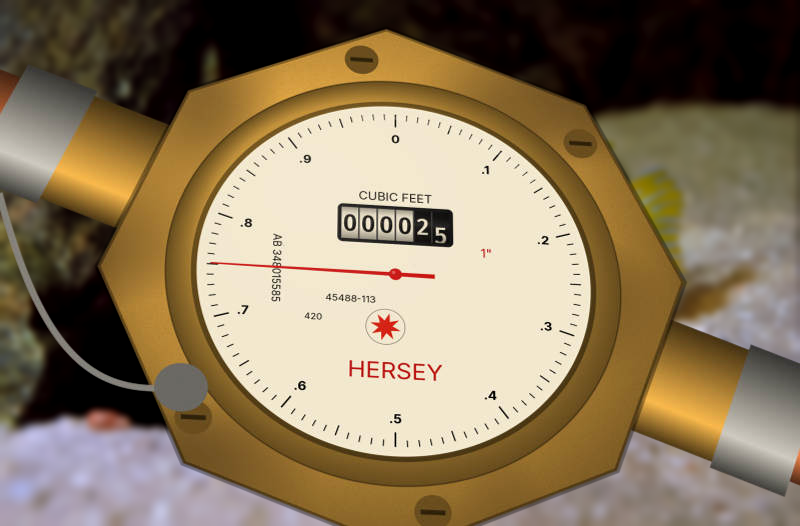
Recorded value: 24.75 ft³
